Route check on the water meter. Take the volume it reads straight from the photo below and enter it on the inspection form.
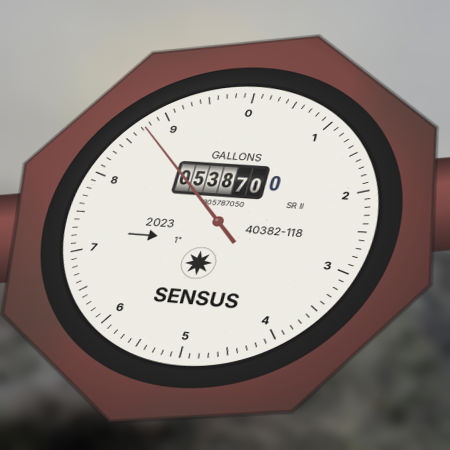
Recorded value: 538698.7 gal
